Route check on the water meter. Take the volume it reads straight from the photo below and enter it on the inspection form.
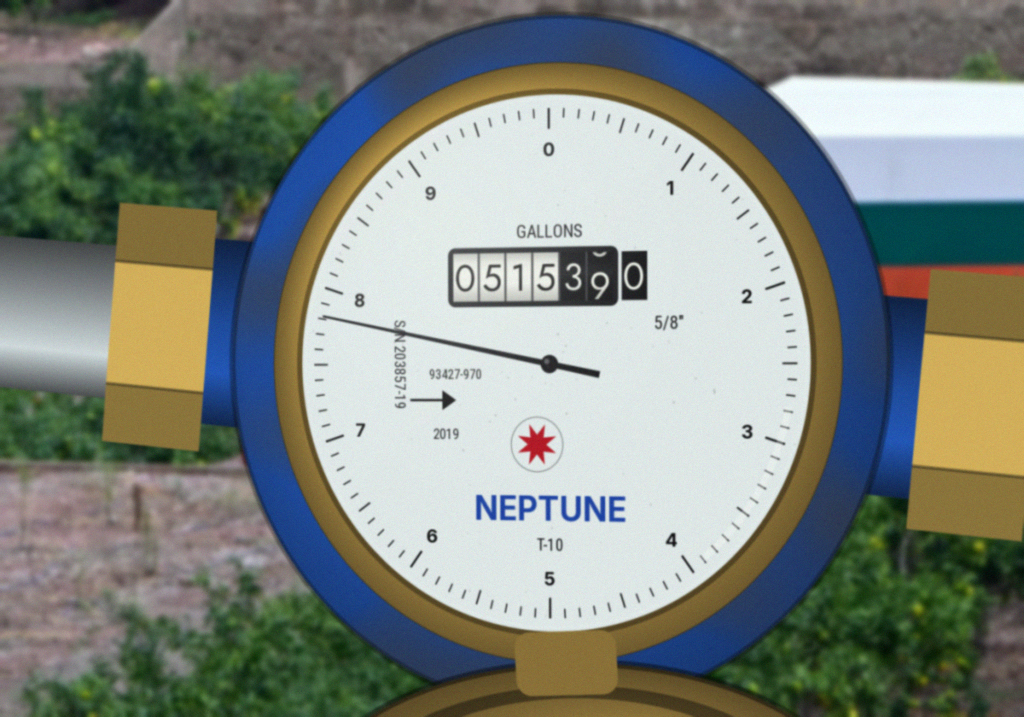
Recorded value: 515387.8 gal
